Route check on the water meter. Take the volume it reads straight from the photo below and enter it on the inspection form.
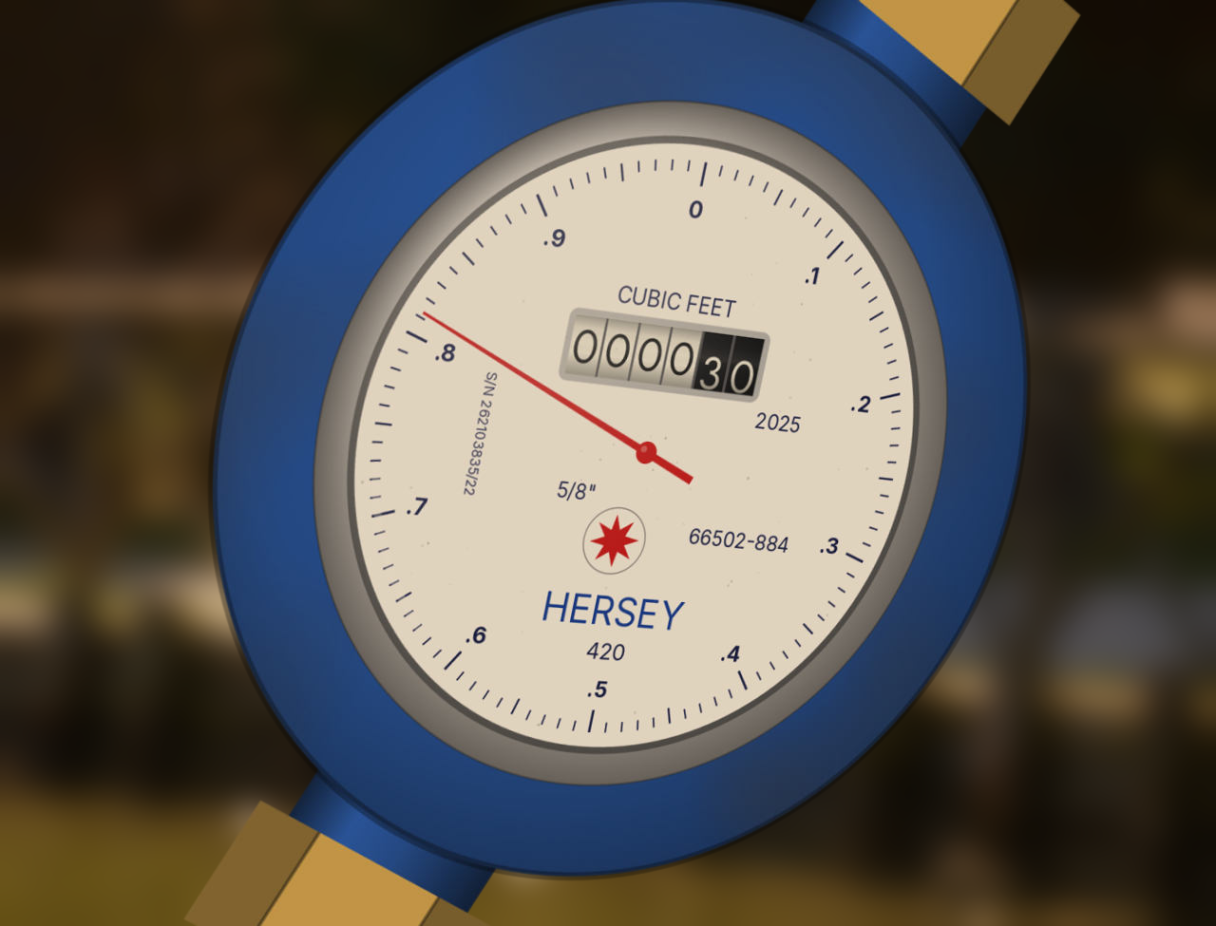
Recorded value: 29.81 ft³
